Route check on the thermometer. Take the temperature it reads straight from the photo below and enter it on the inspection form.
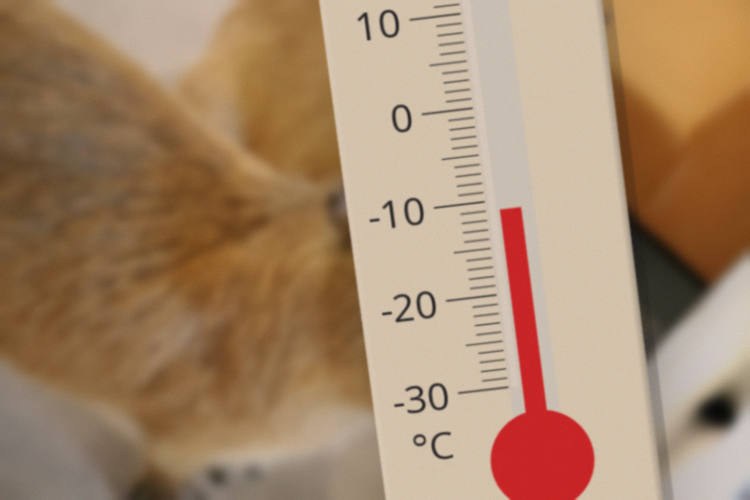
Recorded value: -11 °C
